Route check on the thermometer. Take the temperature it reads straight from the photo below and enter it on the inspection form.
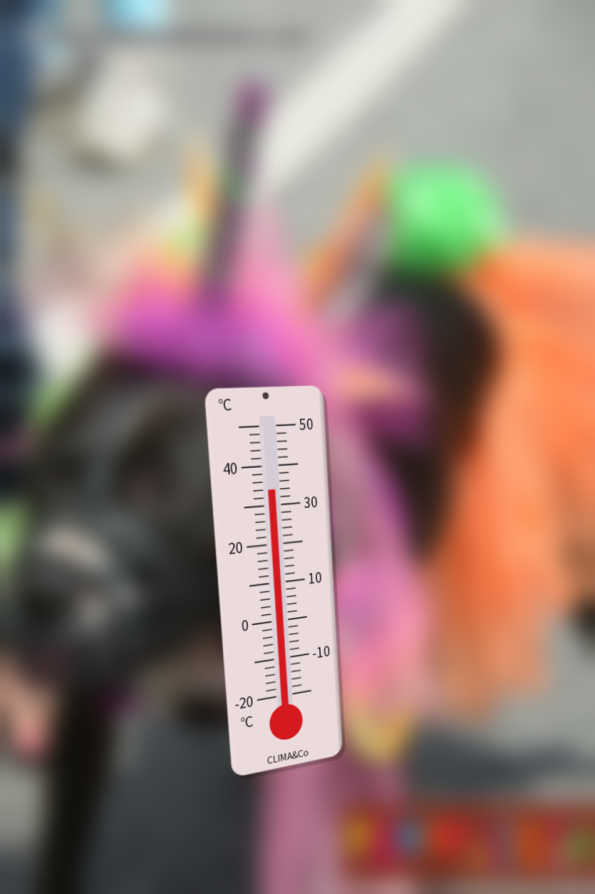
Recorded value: 34 °C
